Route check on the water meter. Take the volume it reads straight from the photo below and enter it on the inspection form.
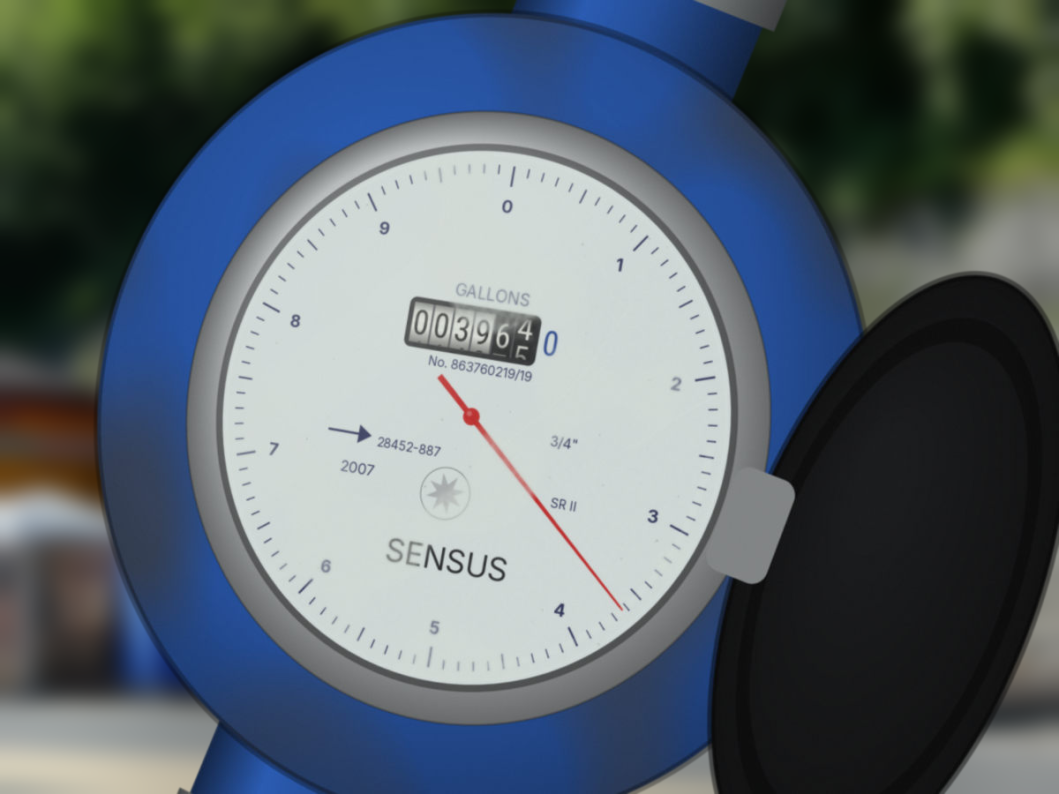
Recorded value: 39643.6 gal
